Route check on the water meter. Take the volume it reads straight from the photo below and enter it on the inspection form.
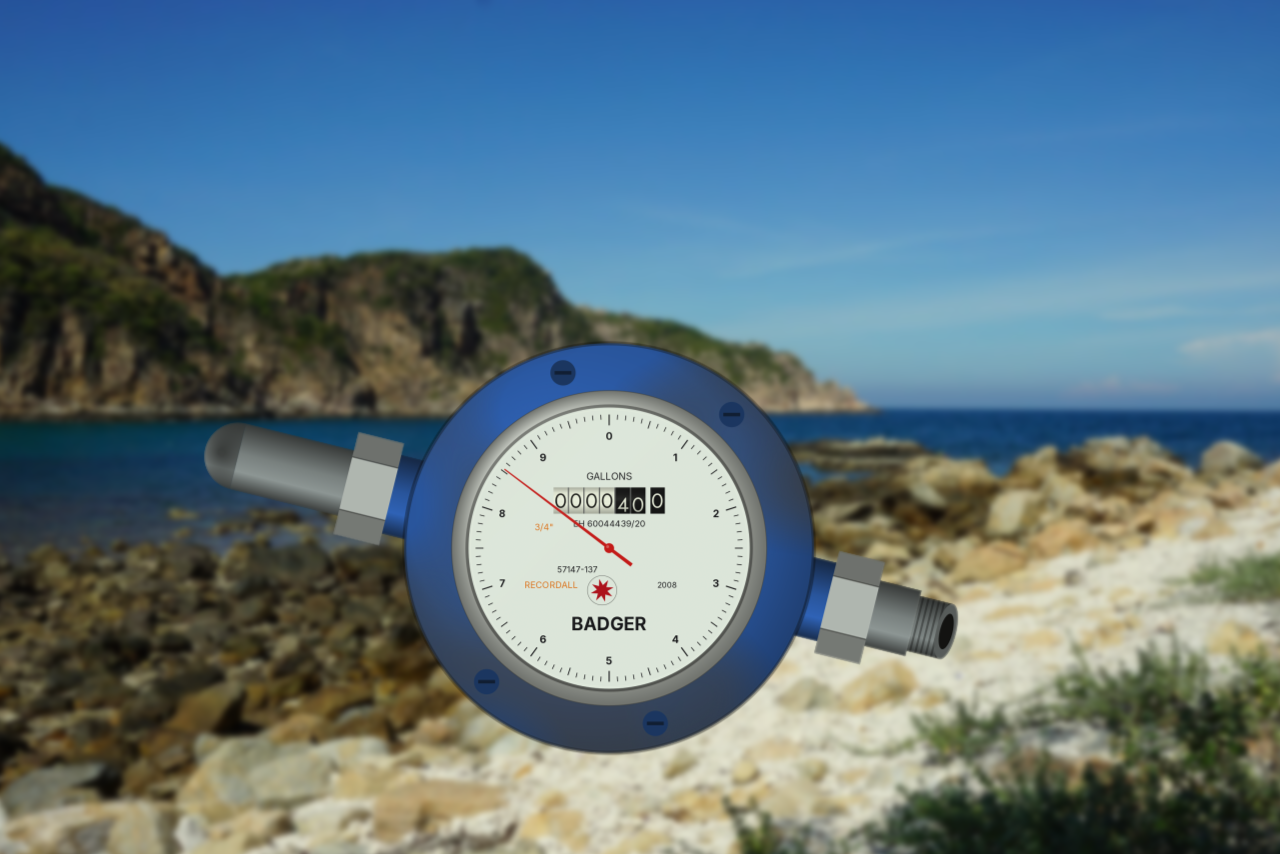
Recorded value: 398.5 gal
